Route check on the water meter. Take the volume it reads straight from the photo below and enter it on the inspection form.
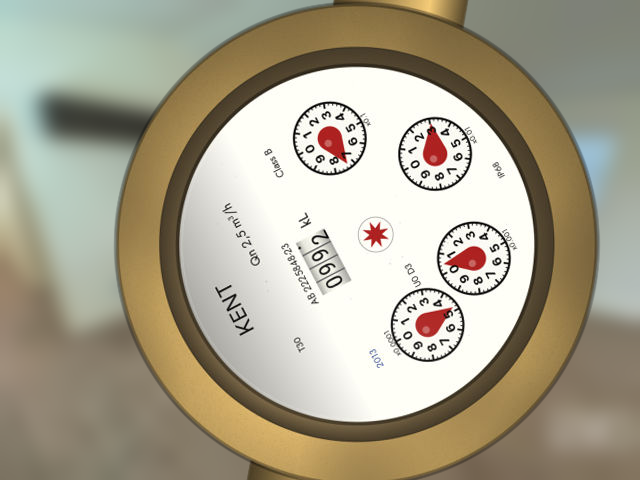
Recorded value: 991.7304 kL
